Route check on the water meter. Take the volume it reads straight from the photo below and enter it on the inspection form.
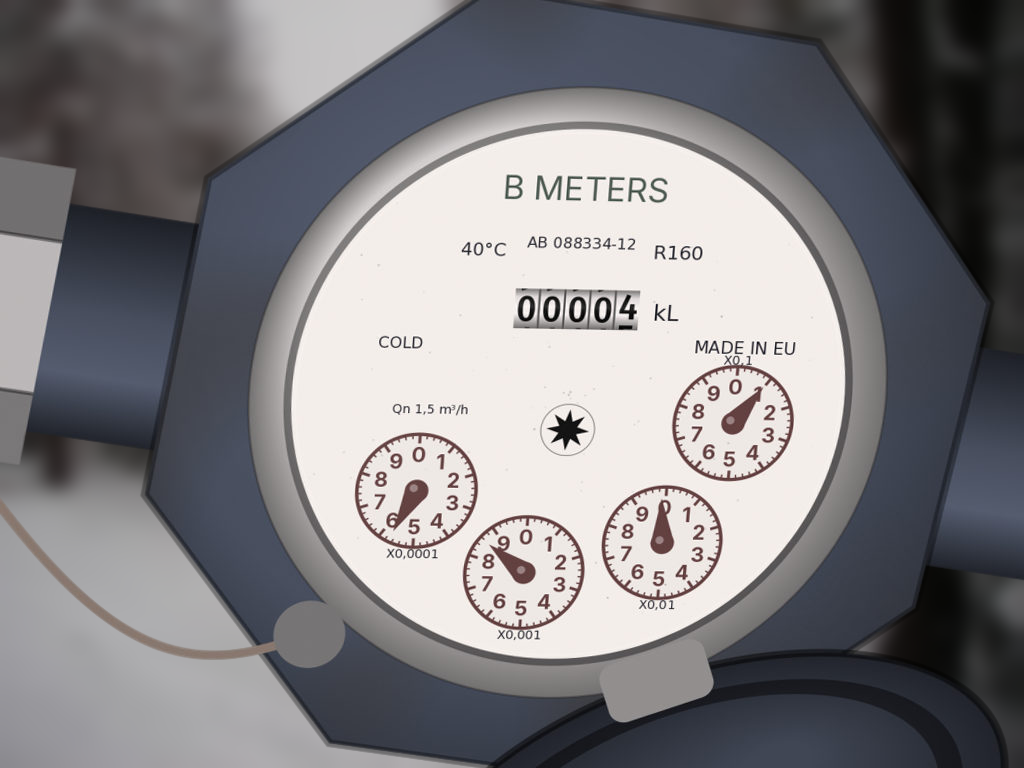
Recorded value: 4.0985 kL
